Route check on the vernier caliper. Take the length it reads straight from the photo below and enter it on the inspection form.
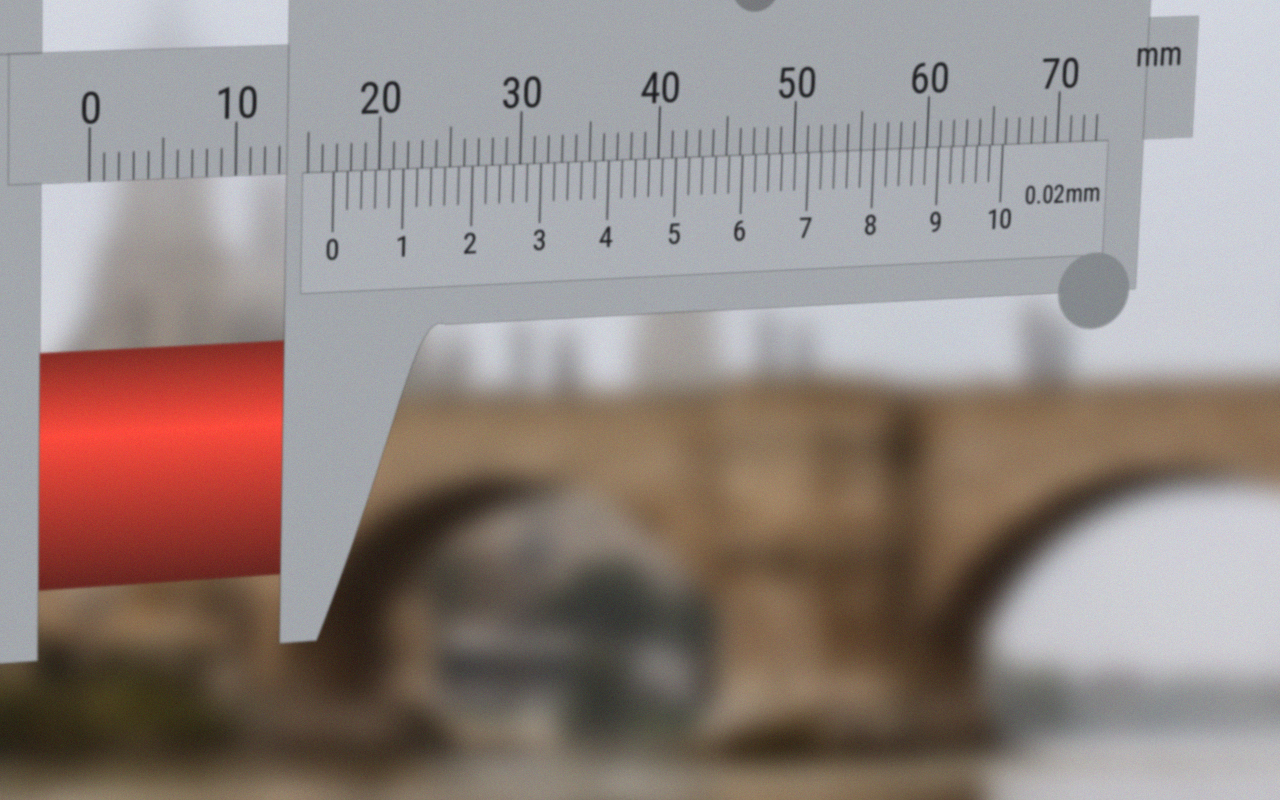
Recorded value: 16.8 mm
